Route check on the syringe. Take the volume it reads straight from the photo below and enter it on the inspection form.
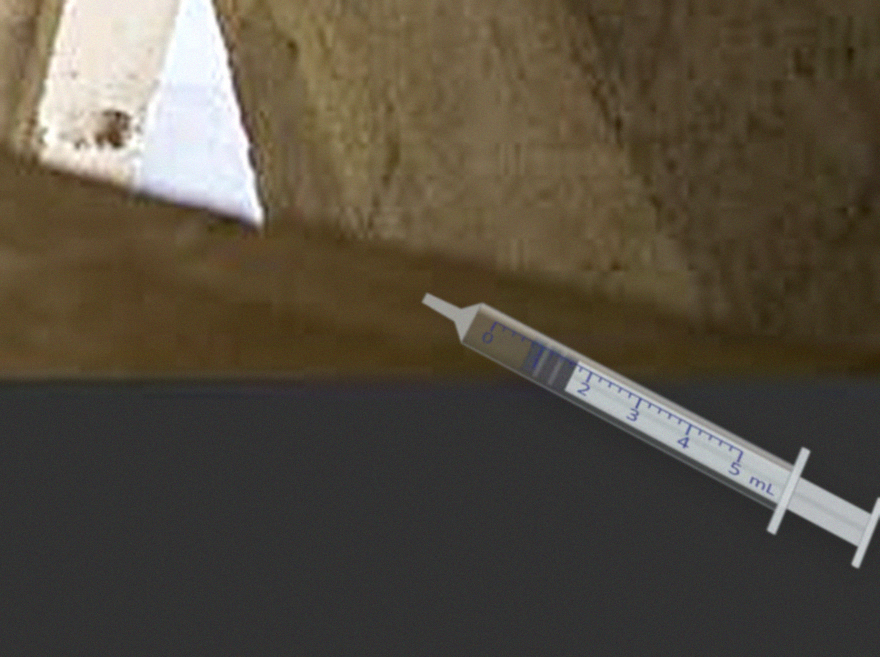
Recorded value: 0.8 mL
